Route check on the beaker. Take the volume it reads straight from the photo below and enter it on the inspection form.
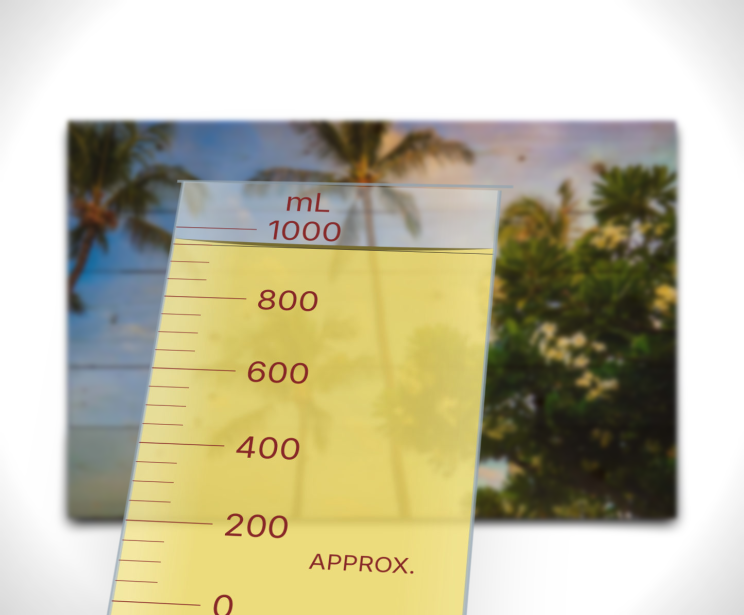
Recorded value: 950 mL
